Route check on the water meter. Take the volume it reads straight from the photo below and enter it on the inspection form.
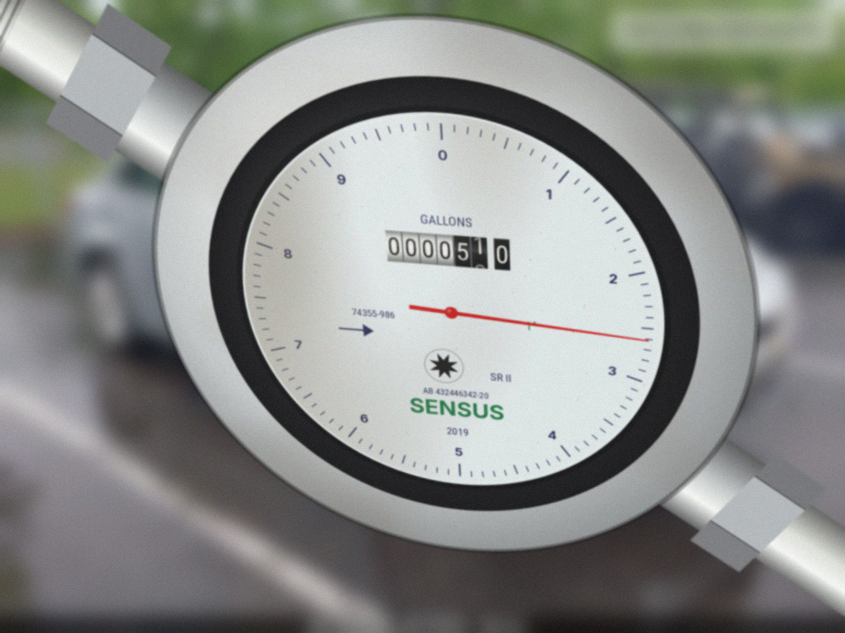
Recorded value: 512.6 gal
